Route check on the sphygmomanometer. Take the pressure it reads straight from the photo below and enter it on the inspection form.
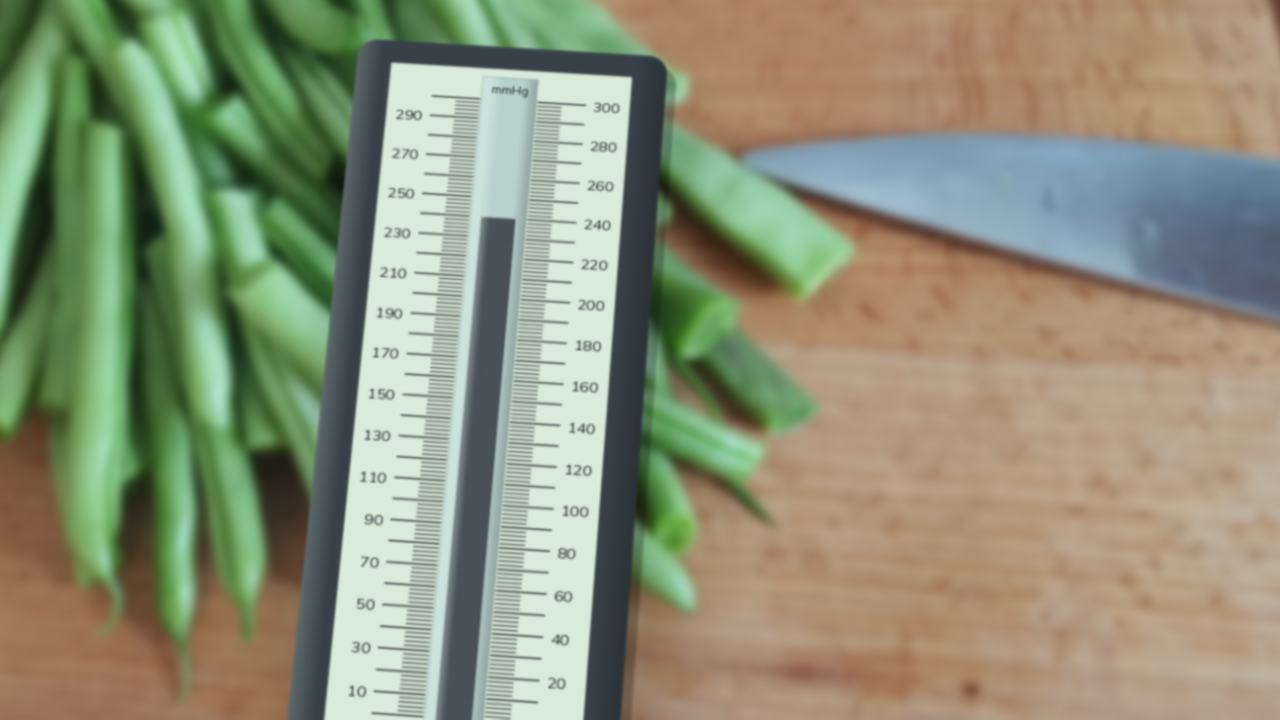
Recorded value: 240 mmHg
